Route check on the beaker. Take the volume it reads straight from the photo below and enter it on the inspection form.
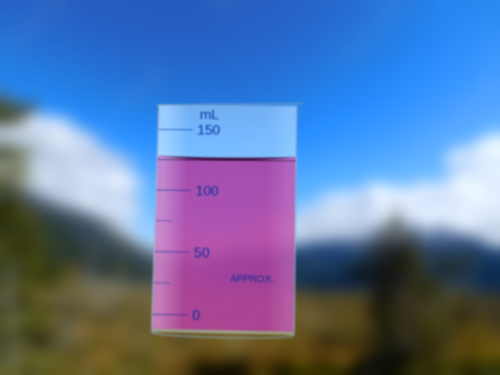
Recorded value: 125 mL
